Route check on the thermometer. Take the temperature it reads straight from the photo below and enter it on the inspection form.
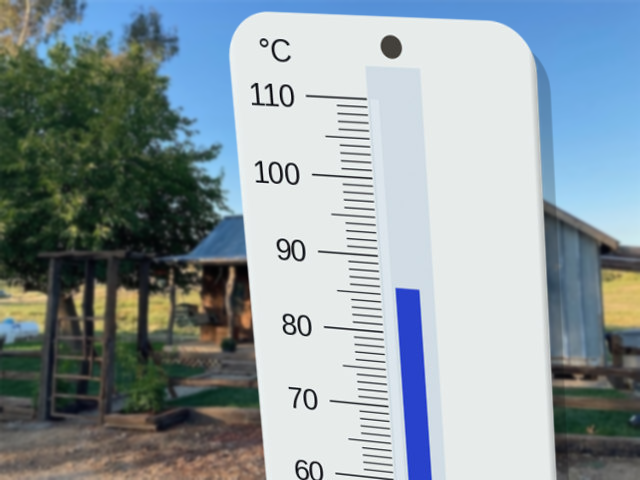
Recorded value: 86 °C
